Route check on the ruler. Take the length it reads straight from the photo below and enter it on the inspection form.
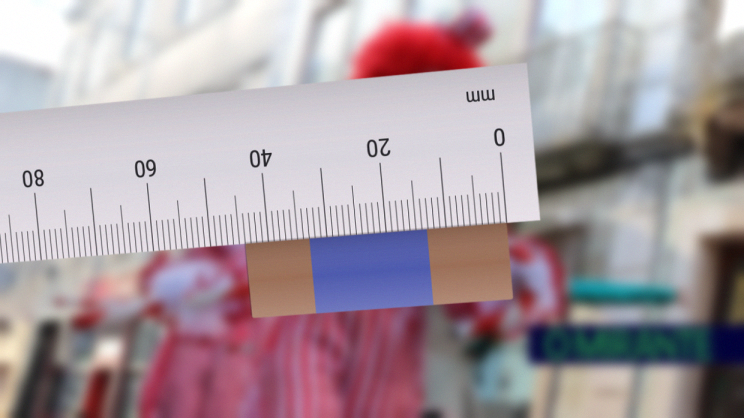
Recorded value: 44 mm
